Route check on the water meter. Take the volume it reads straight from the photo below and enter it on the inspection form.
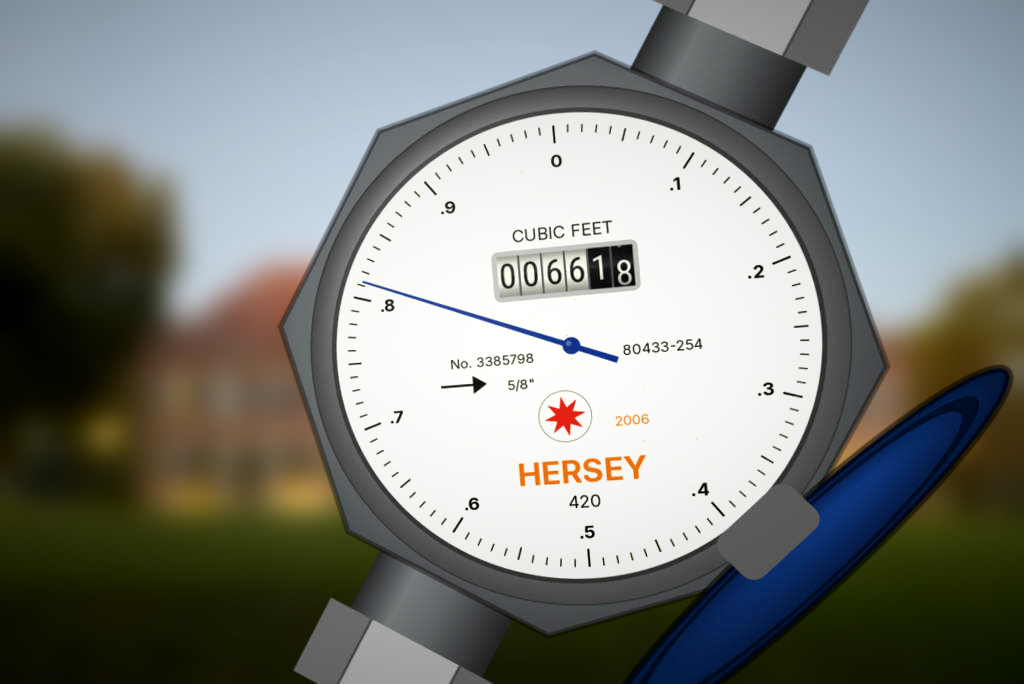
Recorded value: 6617.81 ft³
